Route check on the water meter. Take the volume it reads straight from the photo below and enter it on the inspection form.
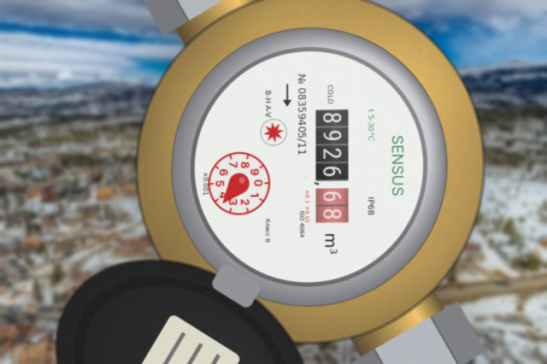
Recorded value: 8926.683 m³
